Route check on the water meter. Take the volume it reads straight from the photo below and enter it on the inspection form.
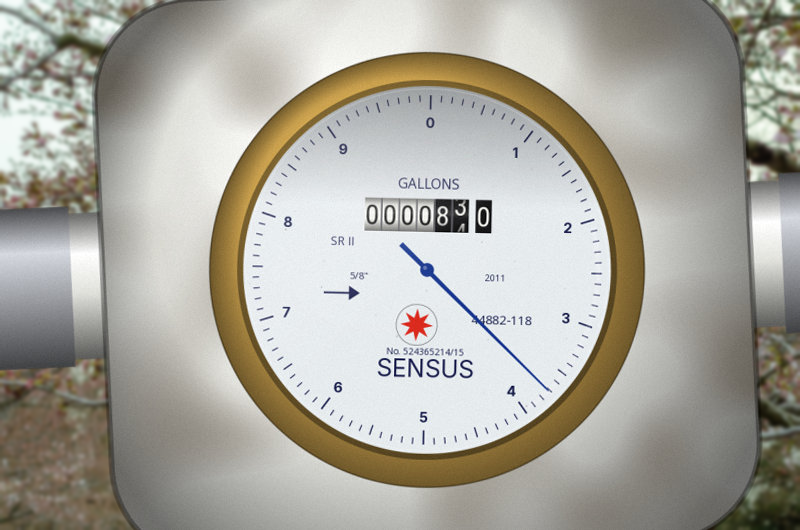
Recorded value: 833.7 gal
